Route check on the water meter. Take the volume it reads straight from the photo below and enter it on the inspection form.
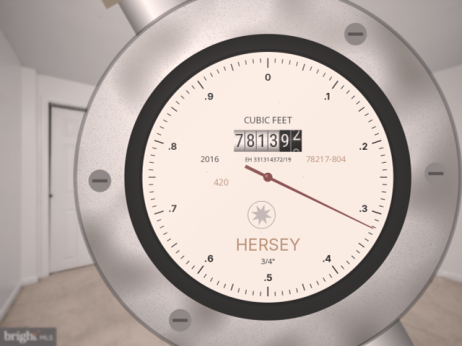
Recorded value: 781392.32 ft³
